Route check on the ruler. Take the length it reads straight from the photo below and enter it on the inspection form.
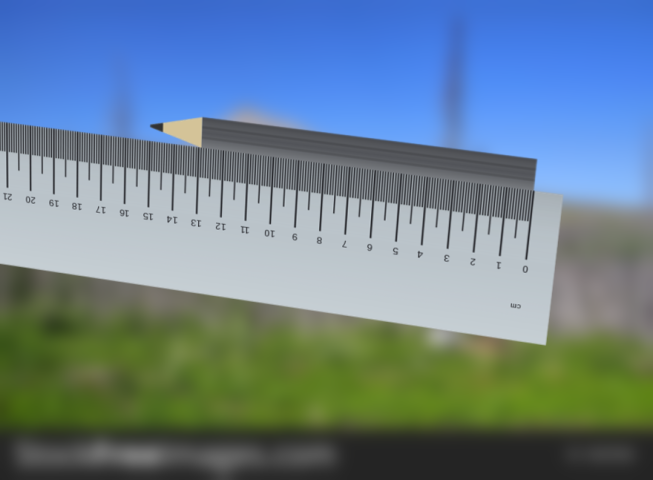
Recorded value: 15 cm
